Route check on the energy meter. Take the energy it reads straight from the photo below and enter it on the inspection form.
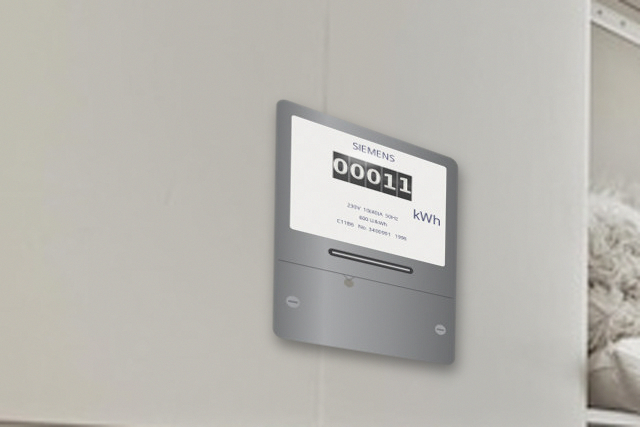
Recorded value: 11 kWh
